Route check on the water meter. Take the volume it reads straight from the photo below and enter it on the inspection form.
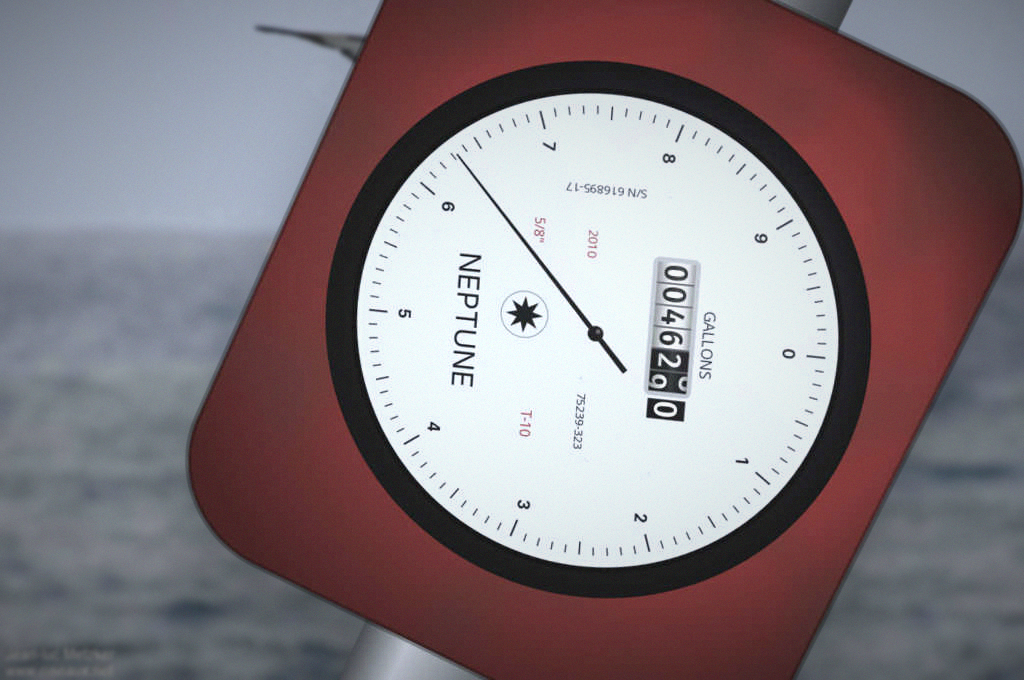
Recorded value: 46286.3 gal
